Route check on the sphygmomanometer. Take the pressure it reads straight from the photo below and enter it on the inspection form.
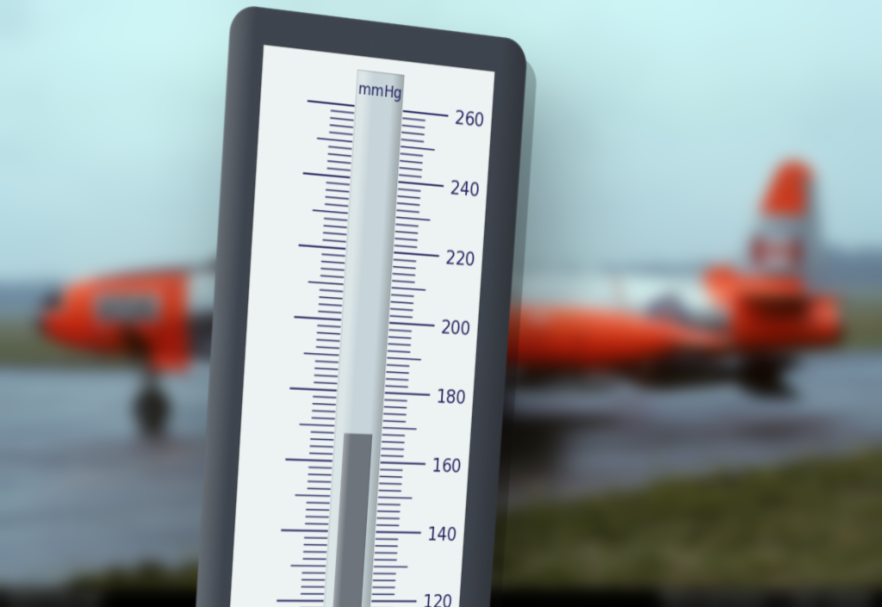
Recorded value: 168 mmHg
